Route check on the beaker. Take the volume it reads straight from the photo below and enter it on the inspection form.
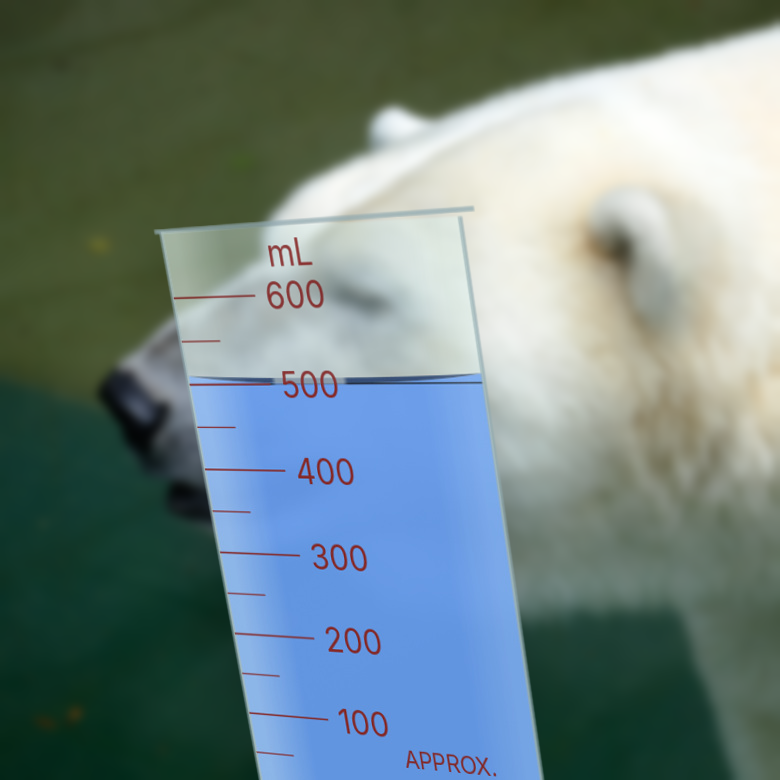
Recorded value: 500 mL
